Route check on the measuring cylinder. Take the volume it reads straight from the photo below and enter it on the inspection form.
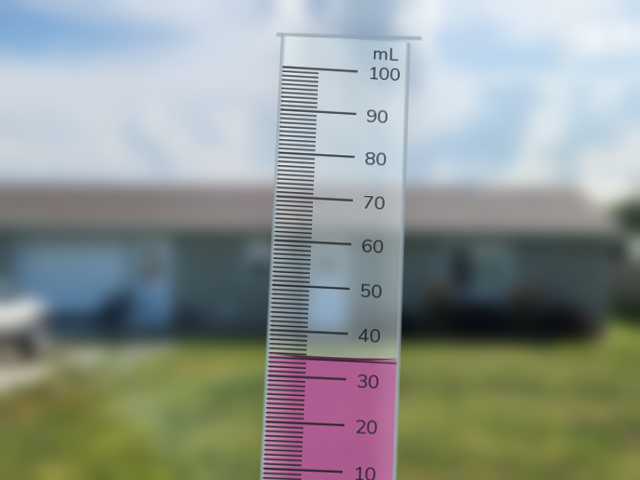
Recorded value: 34 mL
